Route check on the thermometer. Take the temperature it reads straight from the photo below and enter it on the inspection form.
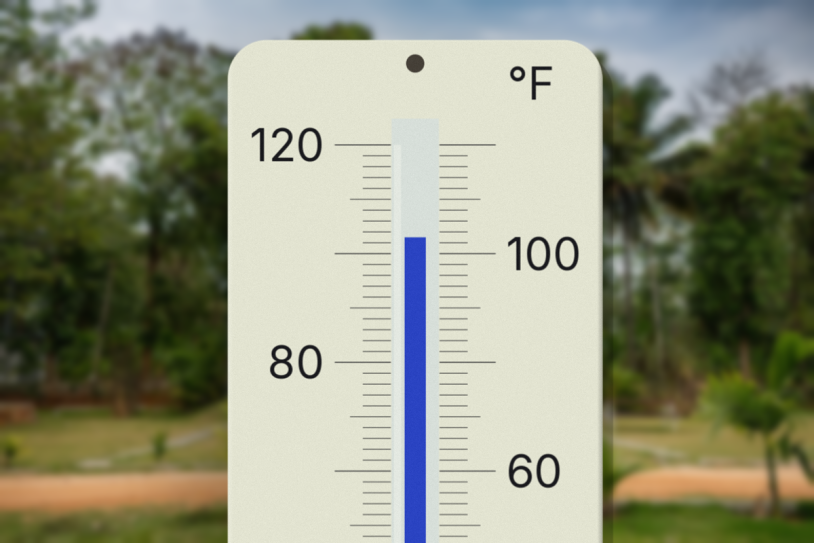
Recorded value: 103 °F
